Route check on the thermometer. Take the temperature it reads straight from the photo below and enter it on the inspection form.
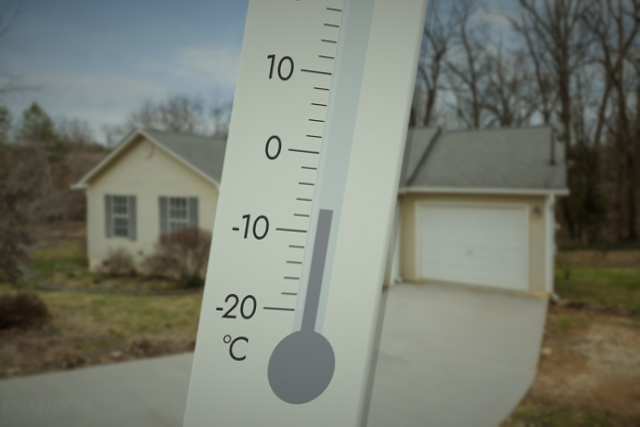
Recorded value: -7 °C
